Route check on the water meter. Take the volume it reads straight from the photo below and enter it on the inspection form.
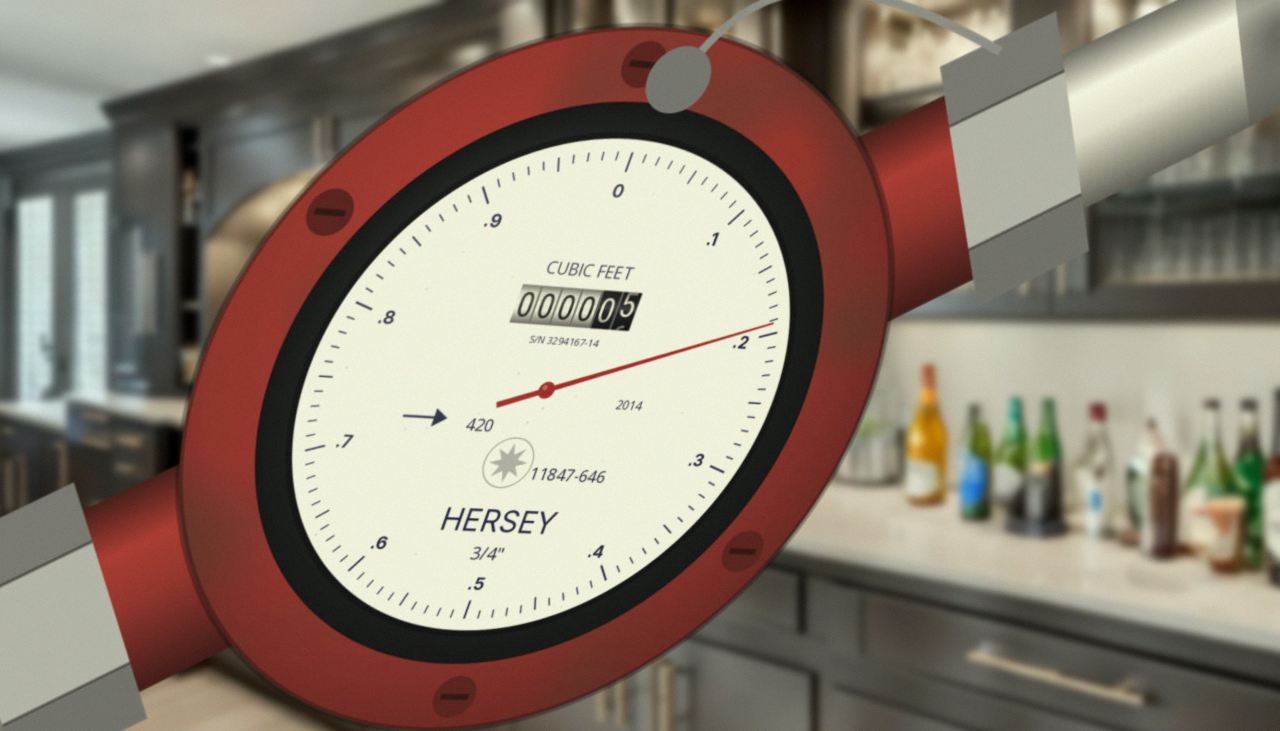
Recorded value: 5.19 ft³
